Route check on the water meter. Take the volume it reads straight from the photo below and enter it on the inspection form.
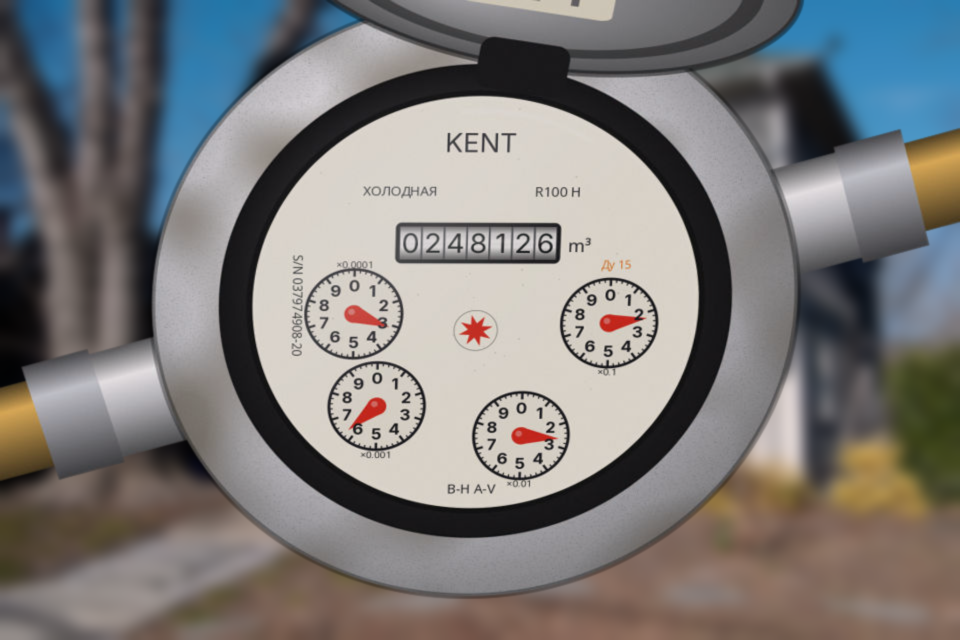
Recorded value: 248126.2263 m³
